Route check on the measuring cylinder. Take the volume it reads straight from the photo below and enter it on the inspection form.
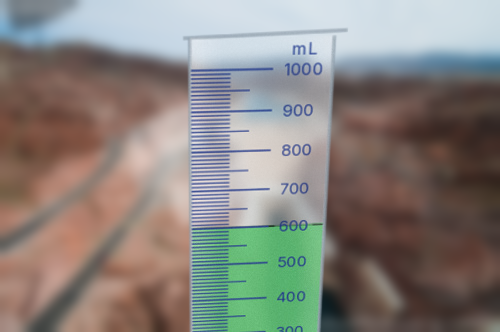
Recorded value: 600 mL
